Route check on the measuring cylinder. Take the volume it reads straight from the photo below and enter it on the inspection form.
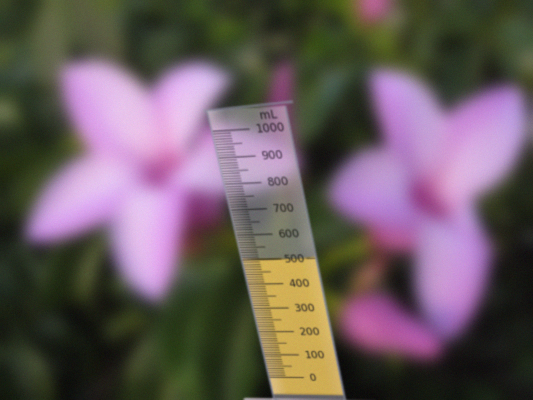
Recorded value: 500 mL
